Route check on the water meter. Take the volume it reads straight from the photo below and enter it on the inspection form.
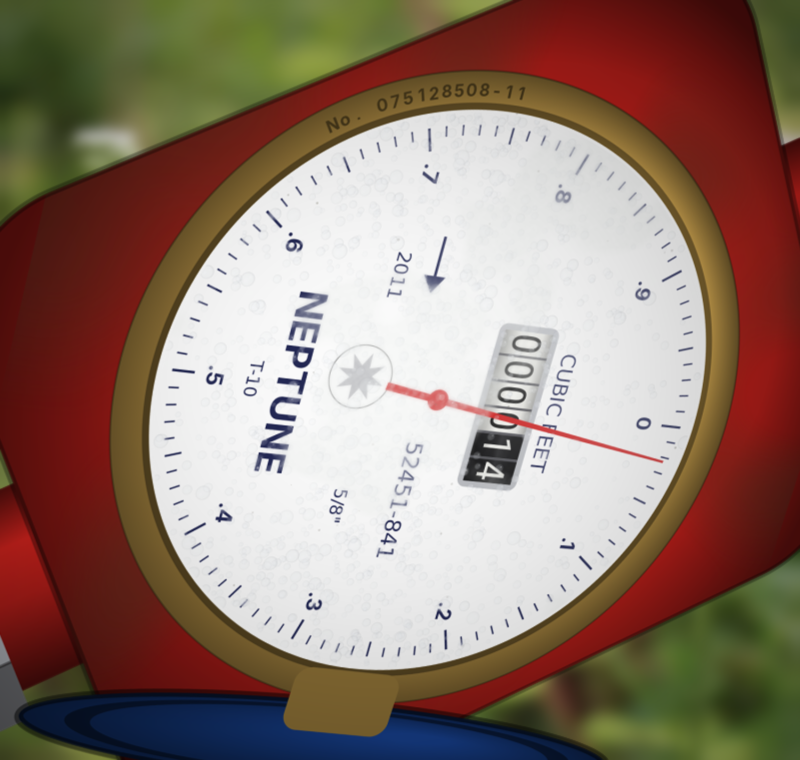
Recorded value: 14.02 ft³
